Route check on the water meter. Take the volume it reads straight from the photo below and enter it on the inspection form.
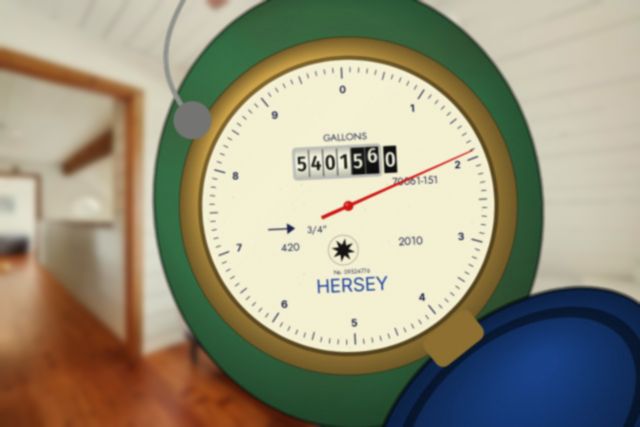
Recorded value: 5401561.9 gal
